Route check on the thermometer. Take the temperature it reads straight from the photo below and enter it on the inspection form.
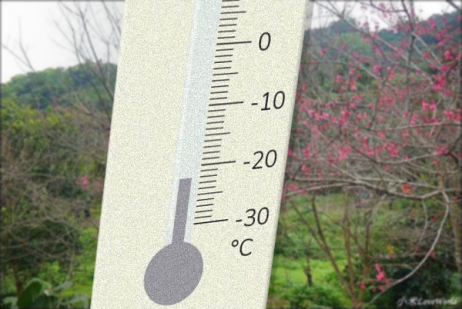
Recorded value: -22 °C
